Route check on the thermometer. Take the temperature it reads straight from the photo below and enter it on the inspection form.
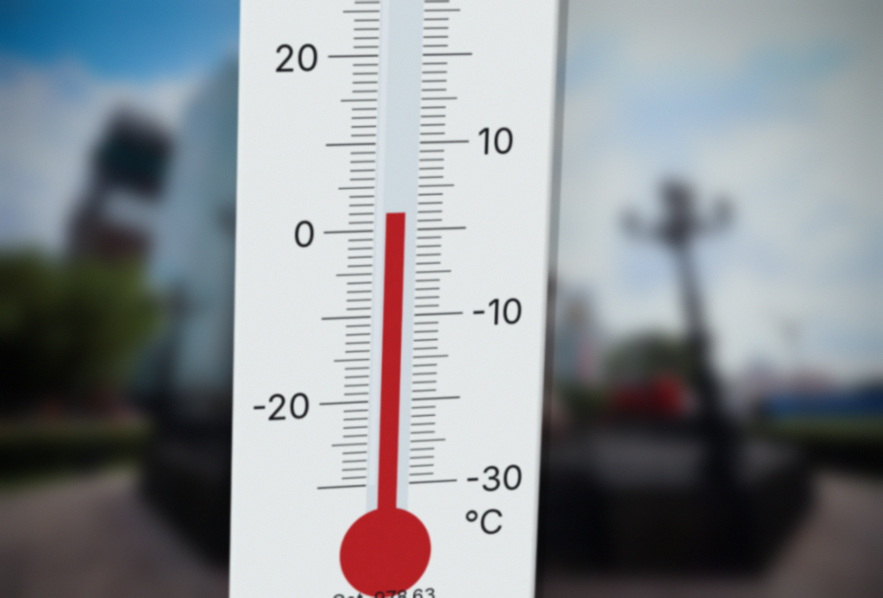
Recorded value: 2 °C
